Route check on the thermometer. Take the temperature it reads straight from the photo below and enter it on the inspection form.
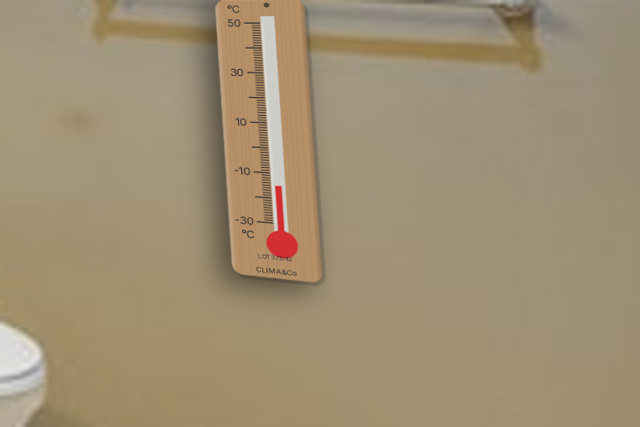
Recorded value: -15 °C
